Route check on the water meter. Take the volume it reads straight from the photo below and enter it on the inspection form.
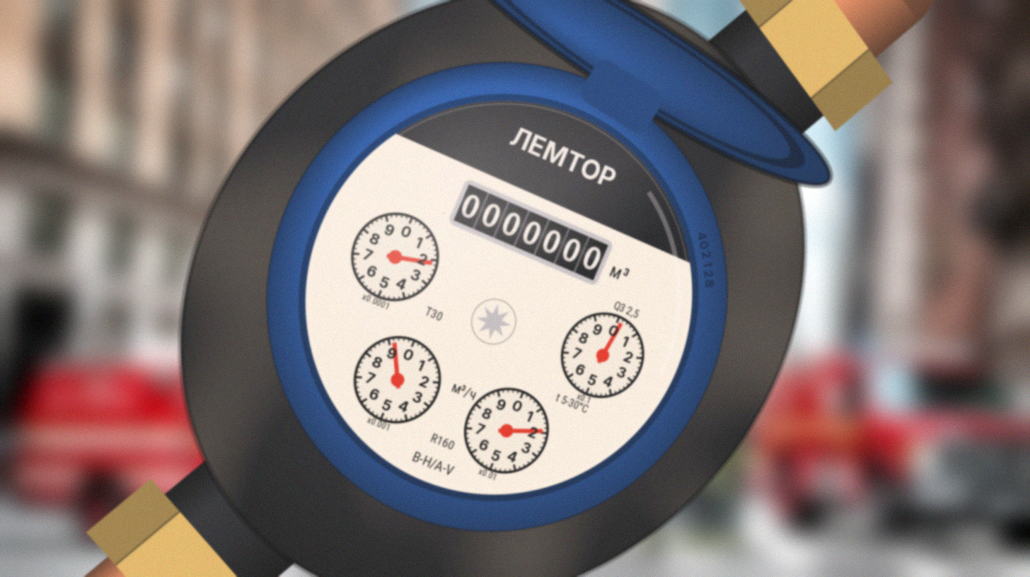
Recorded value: 0.0192 m³
